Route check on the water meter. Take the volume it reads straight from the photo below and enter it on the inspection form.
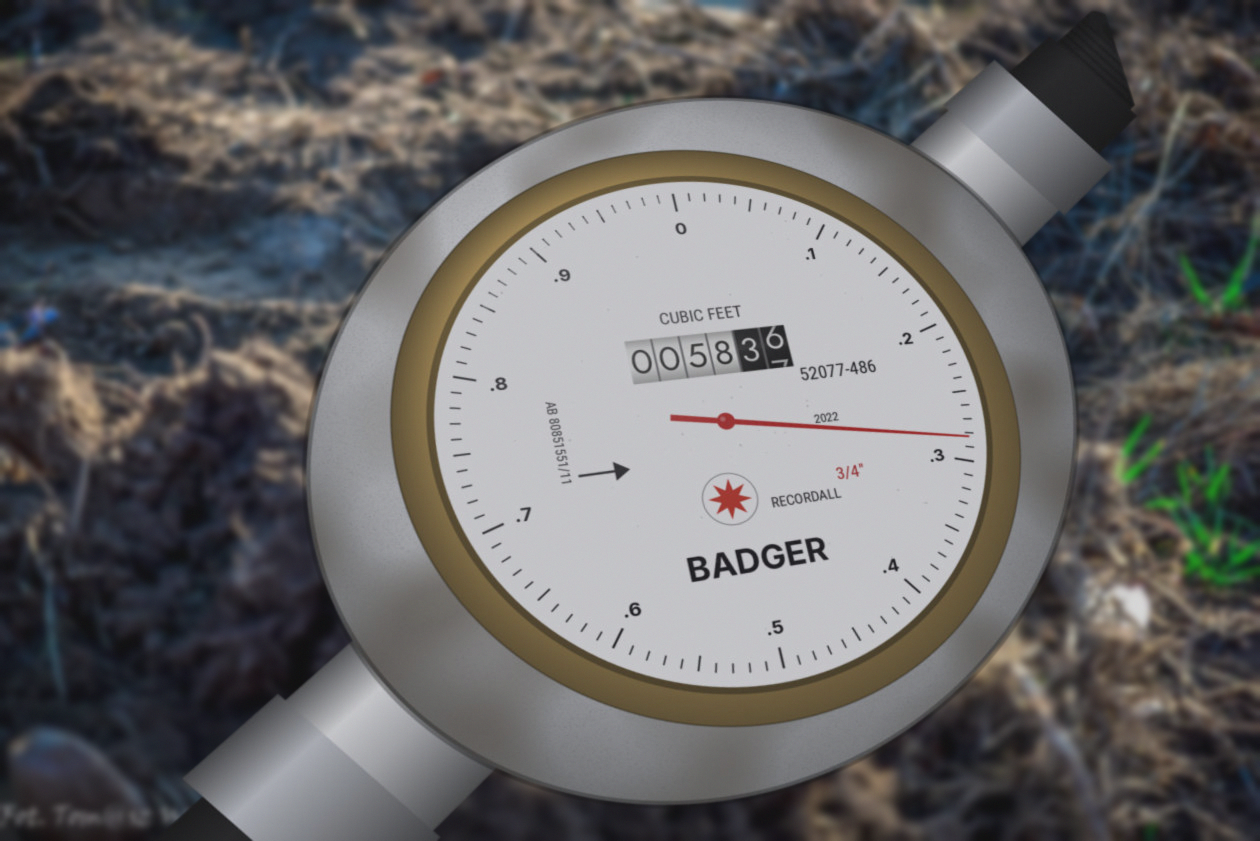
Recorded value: 5836.28 ft³
